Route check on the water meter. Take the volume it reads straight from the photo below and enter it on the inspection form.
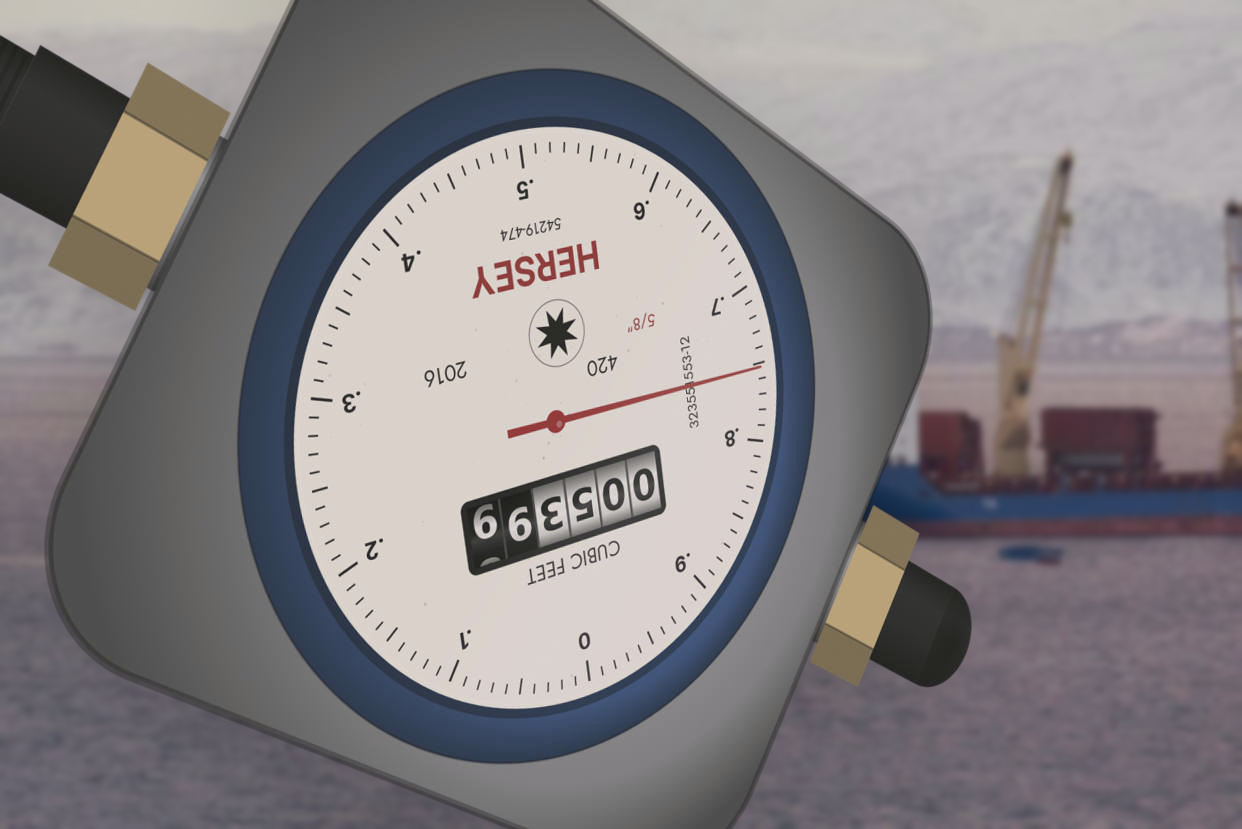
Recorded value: 5398.75 ft³
